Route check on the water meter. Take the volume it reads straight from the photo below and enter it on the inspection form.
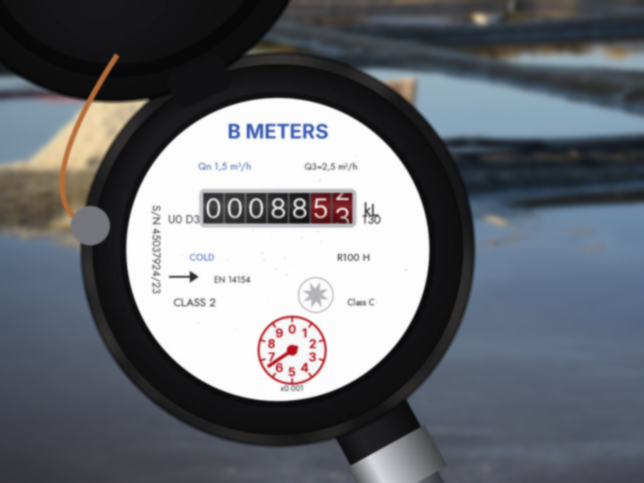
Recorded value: 88.526 kL
